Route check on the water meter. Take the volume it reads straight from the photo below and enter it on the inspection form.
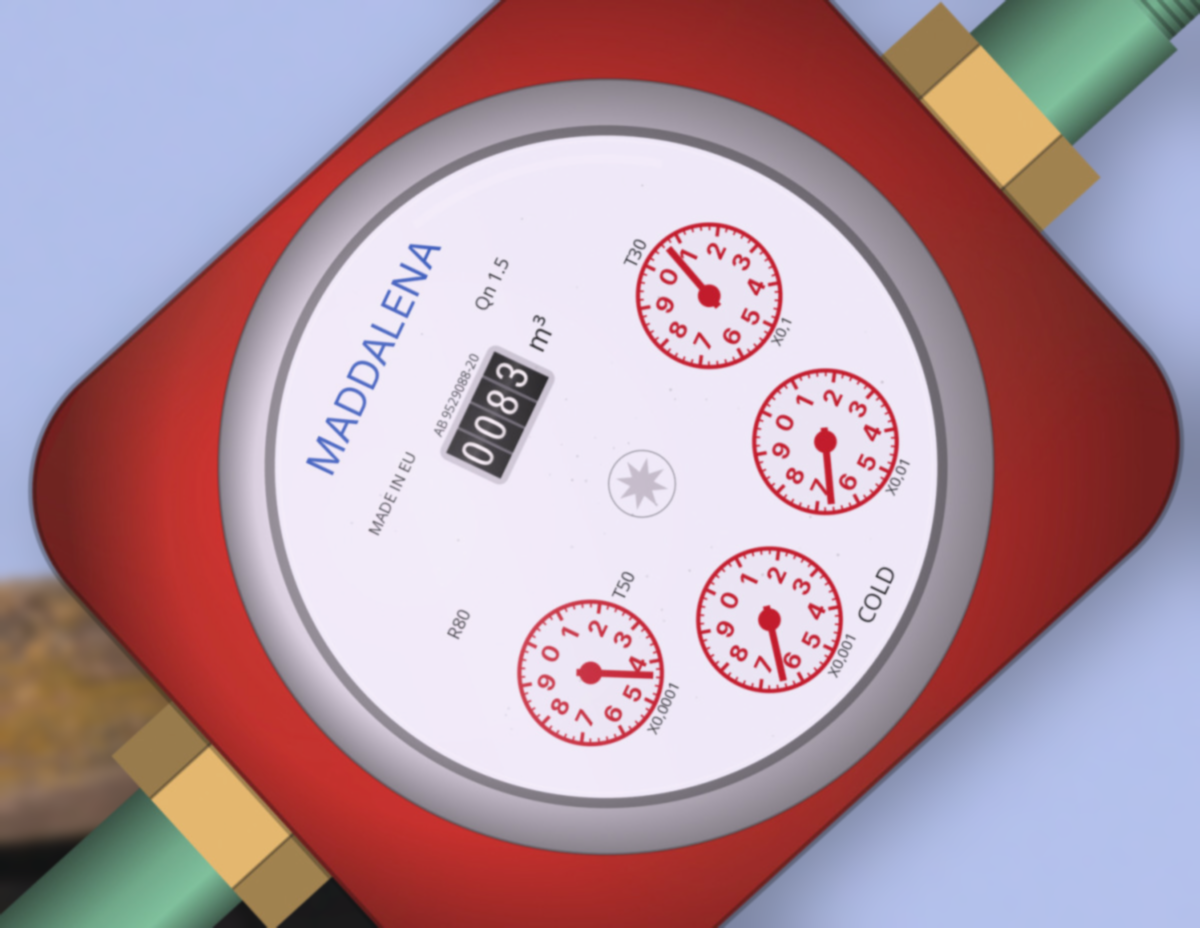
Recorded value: 83.0664 m³
